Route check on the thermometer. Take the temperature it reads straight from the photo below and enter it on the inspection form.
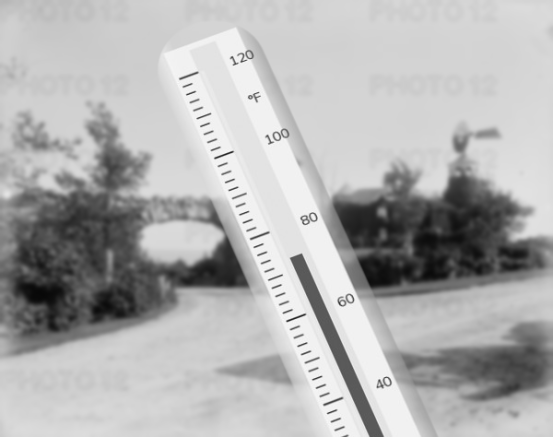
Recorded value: 73 °F
